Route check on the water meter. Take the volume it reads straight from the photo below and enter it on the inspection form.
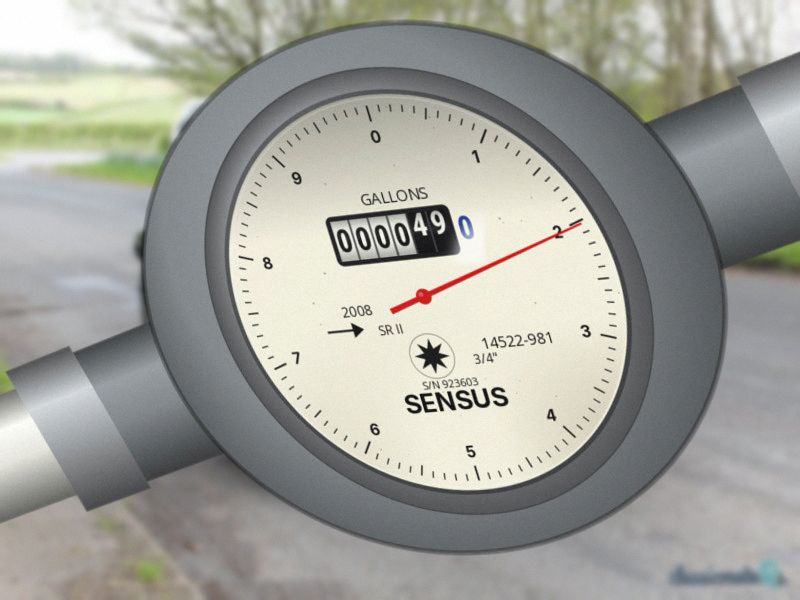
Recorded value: 492.0 gal
